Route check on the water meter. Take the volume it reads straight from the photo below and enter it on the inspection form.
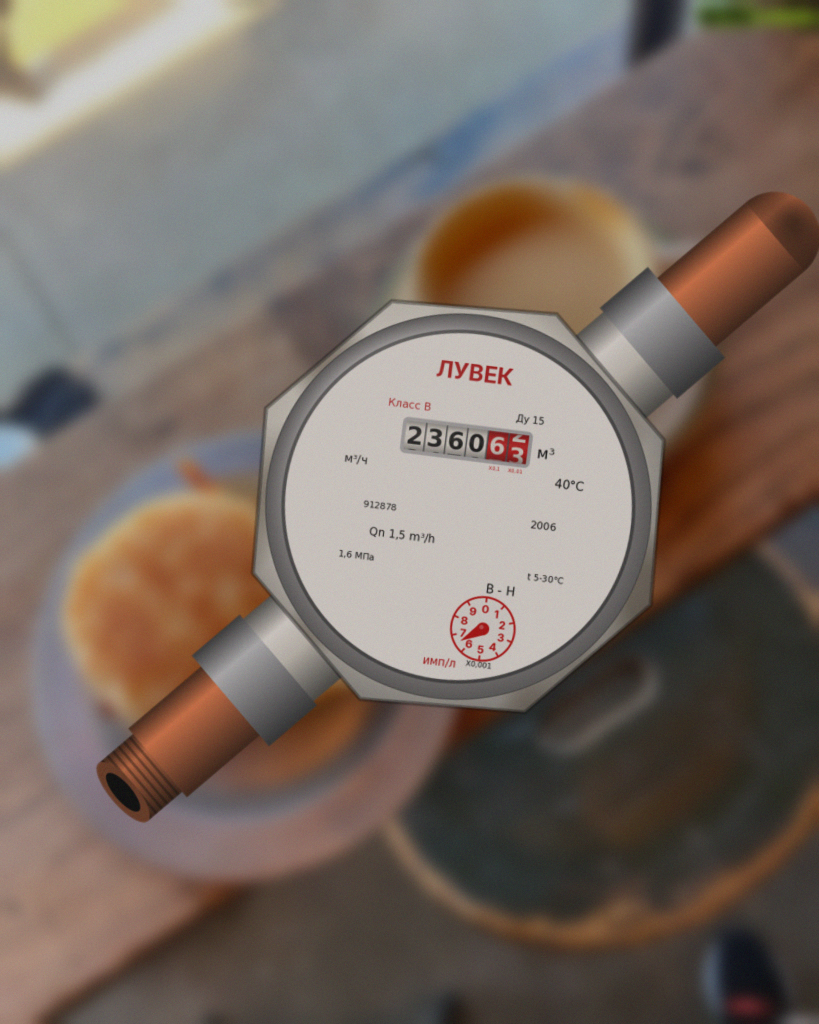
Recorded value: 2360.626 m³
